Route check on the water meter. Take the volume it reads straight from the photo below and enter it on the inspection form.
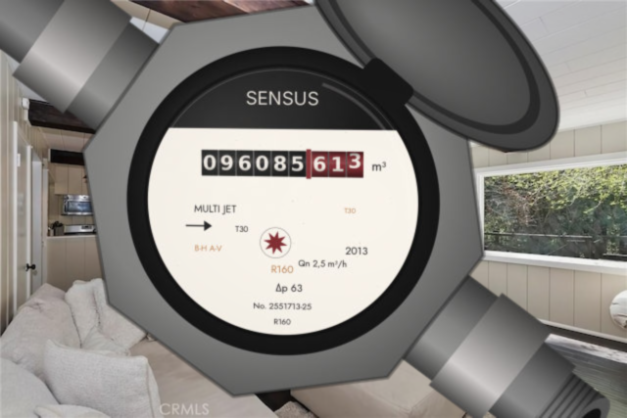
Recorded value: 96085.613 m³
